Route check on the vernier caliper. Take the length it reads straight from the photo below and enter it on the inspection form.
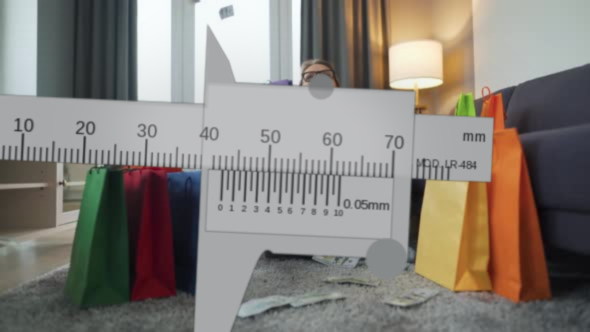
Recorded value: 42.5 mm
